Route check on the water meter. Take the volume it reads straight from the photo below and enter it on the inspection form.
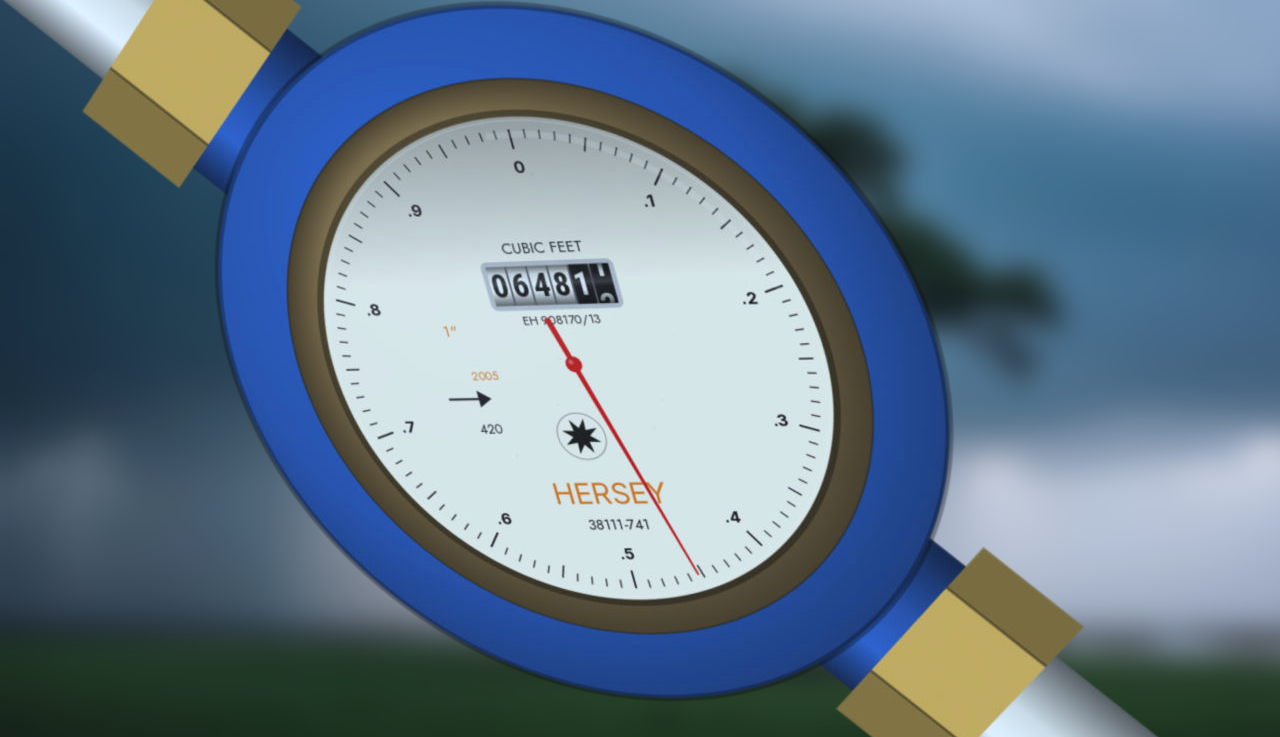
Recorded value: 64811.45 ft³
